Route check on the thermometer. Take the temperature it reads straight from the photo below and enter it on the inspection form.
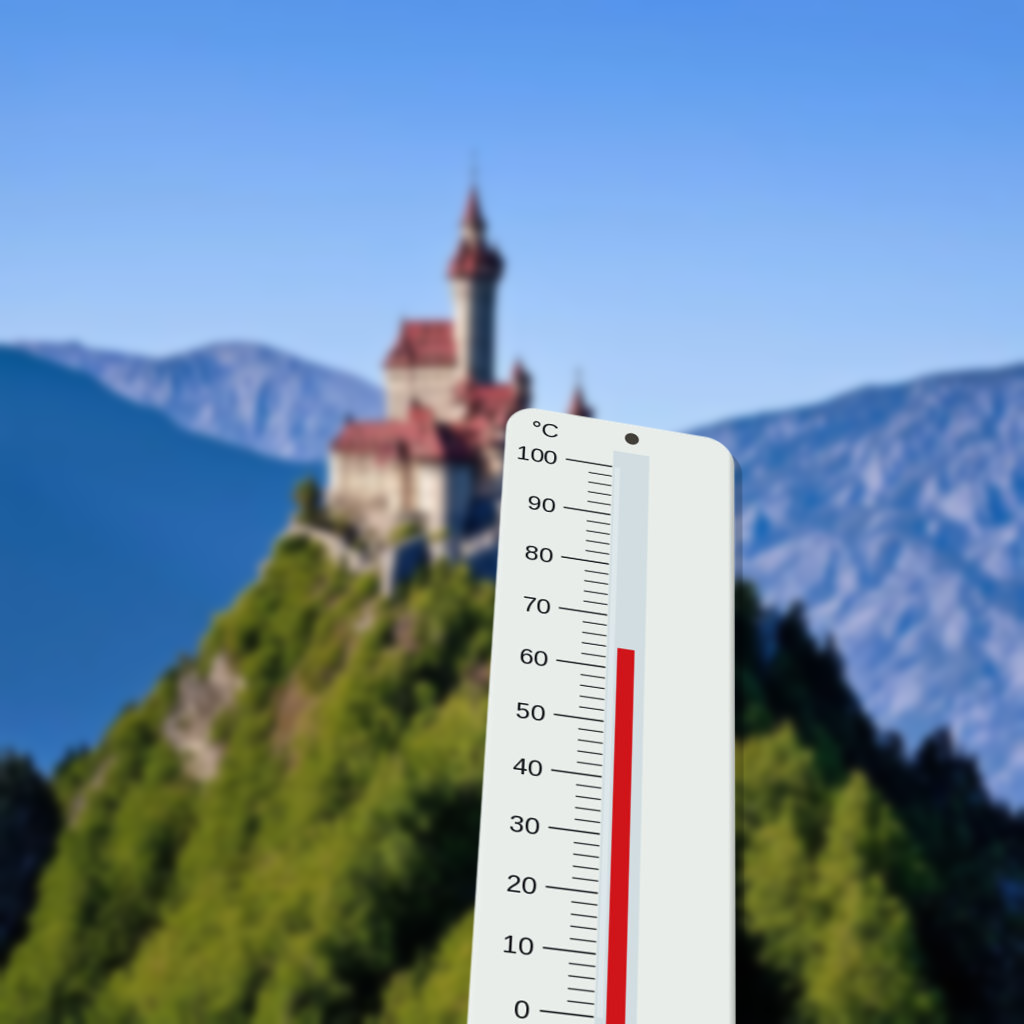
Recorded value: 64 °C
